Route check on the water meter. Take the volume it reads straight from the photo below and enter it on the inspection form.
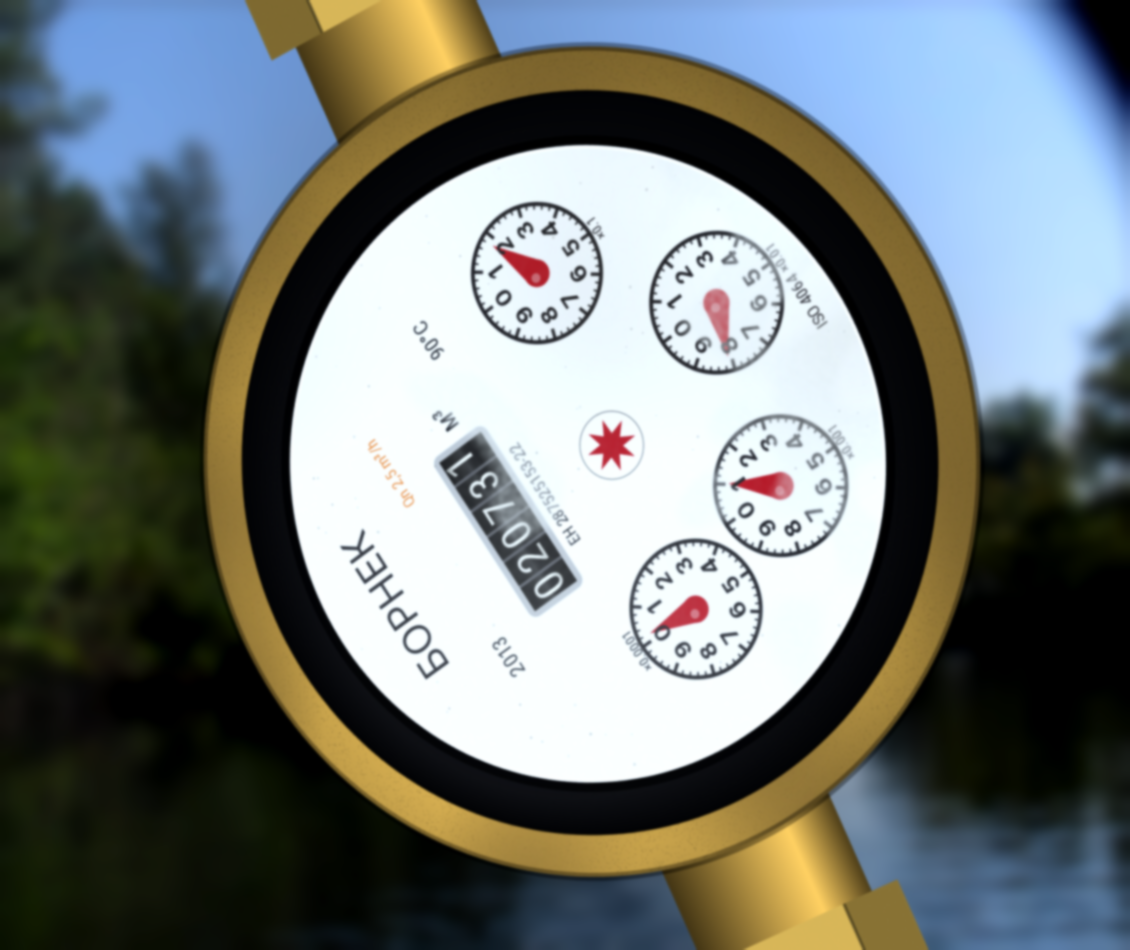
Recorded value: 20731.1810 m³
